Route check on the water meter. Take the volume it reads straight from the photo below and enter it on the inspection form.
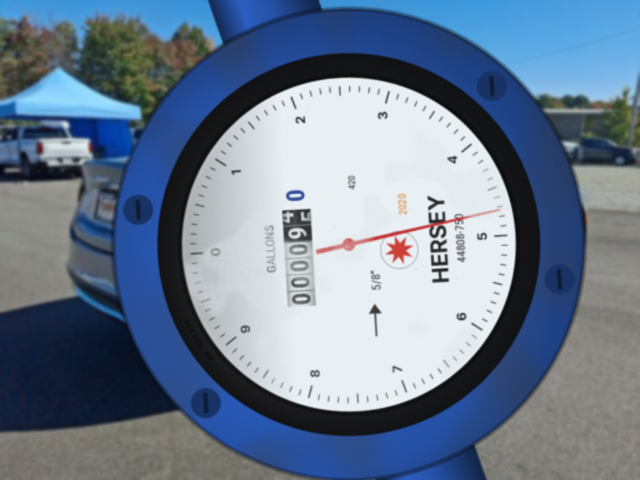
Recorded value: 944.7 gal
